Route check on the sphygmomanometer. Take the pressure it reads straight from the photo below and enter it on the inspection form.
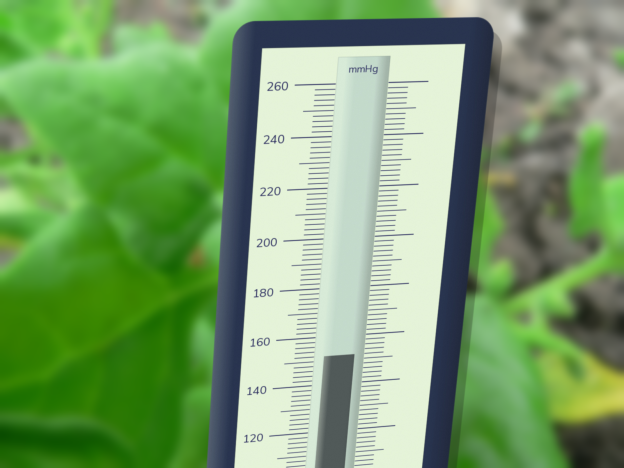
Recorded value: 152 mmHg
